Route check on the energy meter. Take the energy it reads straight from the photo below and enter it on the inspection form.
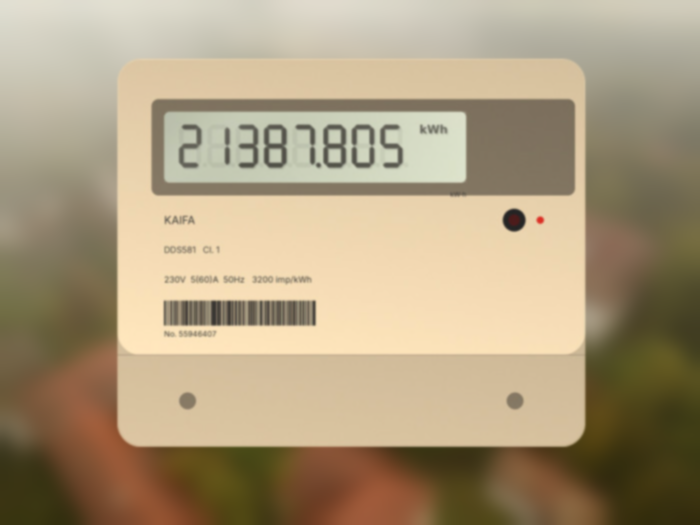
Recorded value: 21387.805 kWh
